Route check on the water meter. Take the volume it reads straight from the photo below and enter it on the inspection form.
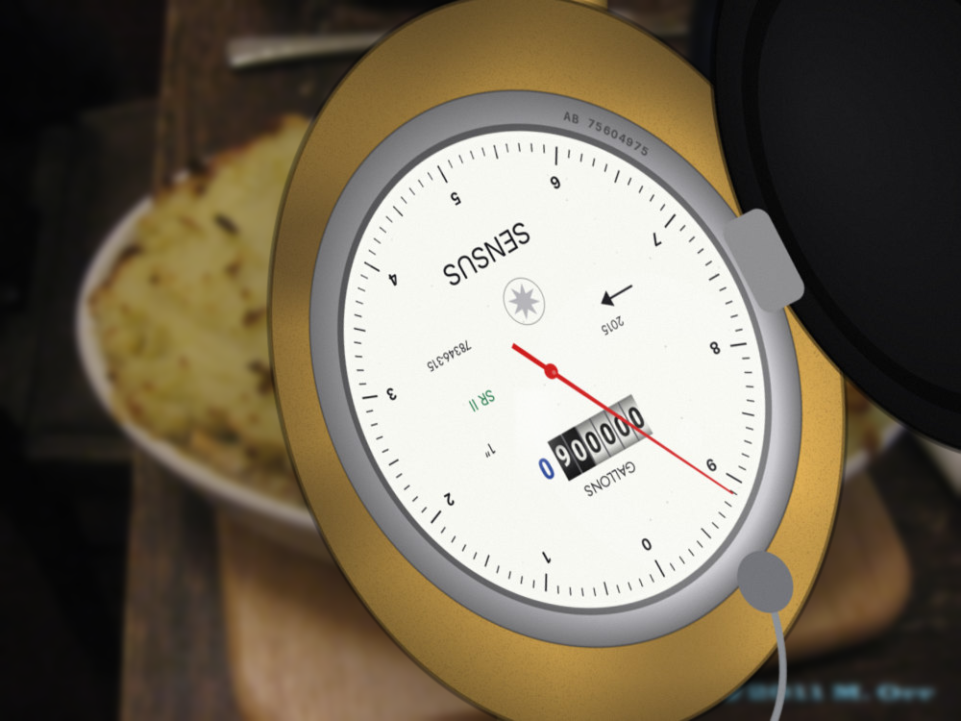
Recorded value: 59.1 gal
